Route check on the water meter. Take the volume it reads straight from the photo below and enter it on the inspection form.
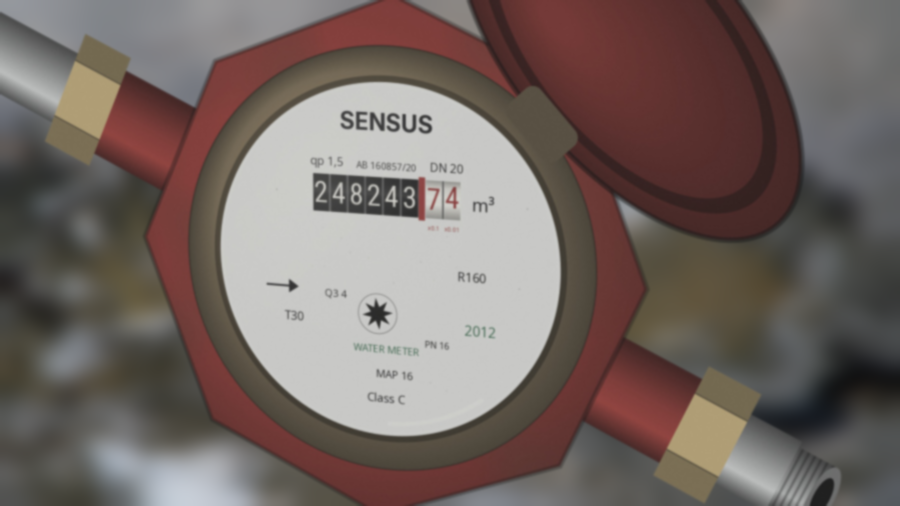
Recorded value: 248243.74 m³
